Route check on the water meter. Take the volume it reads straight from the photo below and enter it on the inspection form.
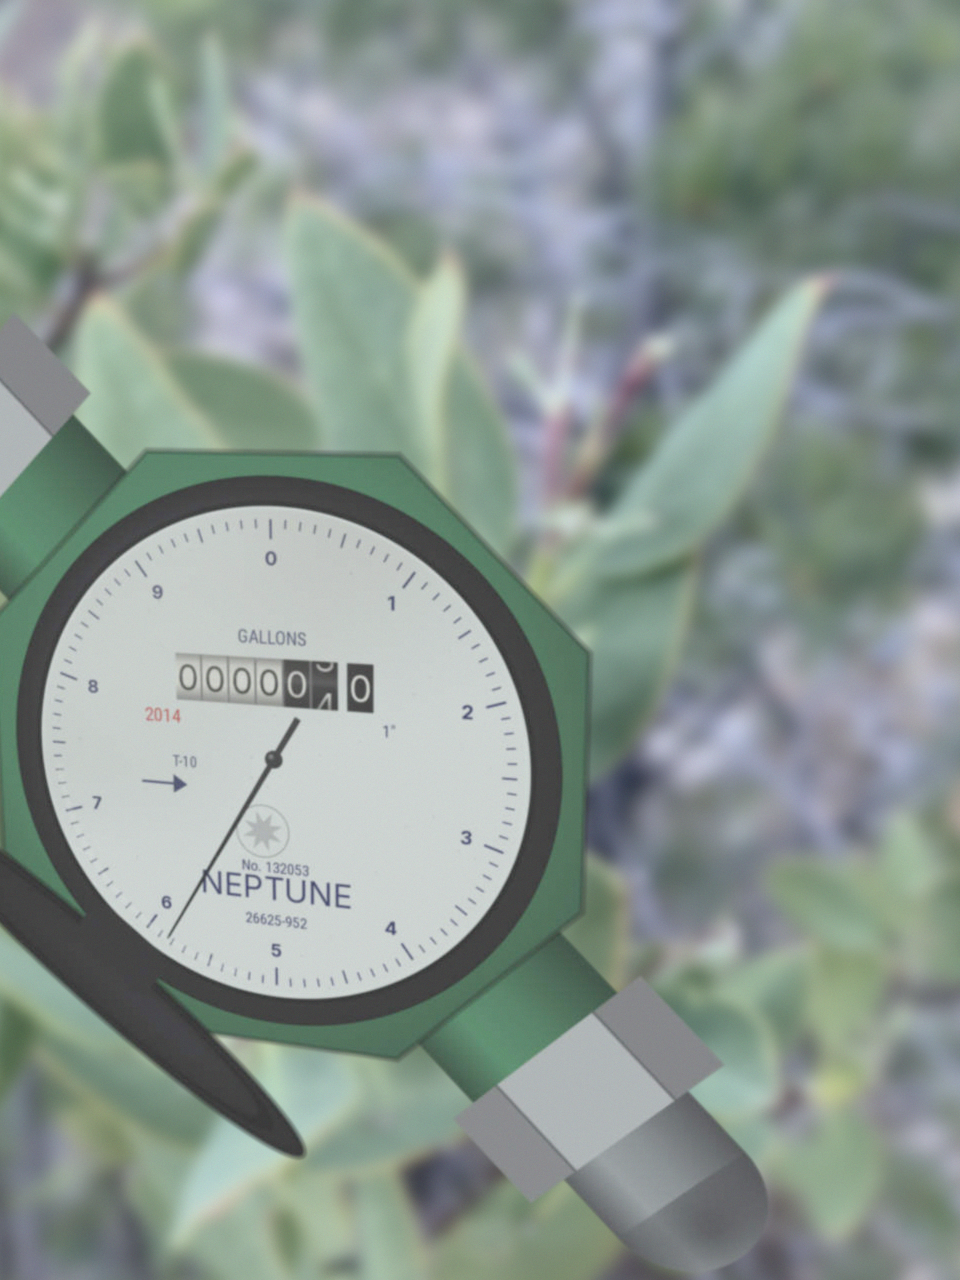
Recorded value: 35.8 gal
